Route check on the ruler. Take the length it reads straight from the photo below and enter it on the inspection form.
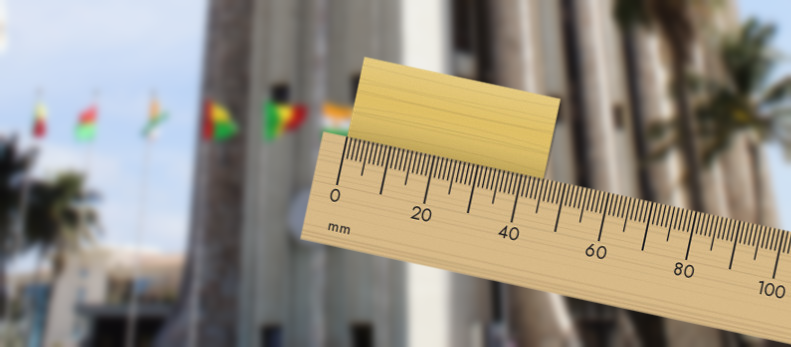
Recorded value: 45 mm
